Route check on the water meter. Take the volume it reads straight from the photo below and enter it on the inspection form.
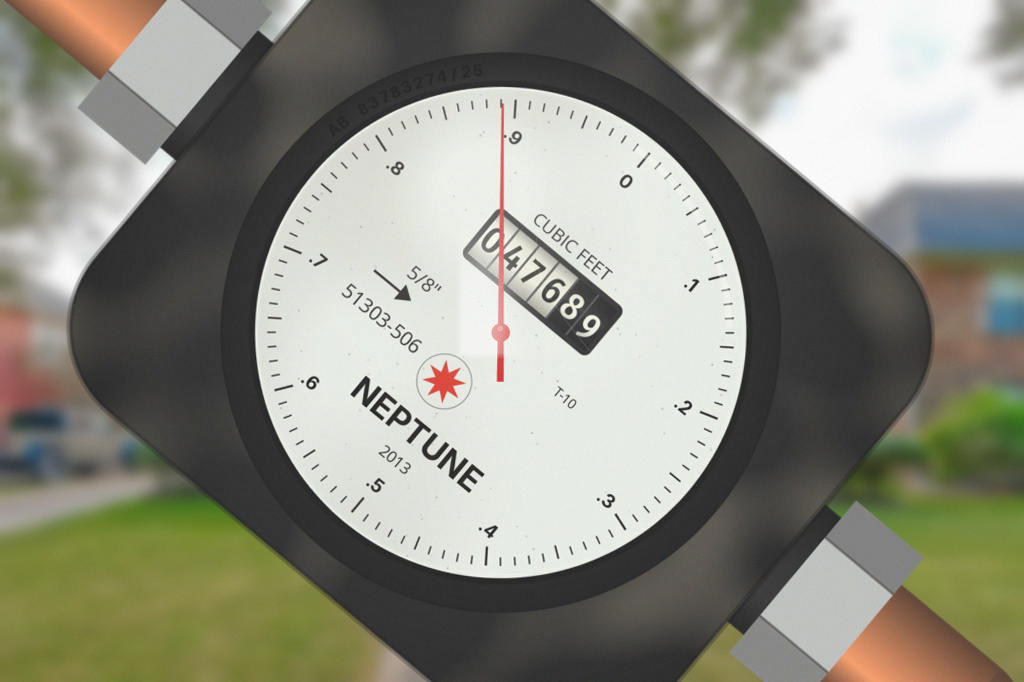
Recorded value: 47688.89 ft³
